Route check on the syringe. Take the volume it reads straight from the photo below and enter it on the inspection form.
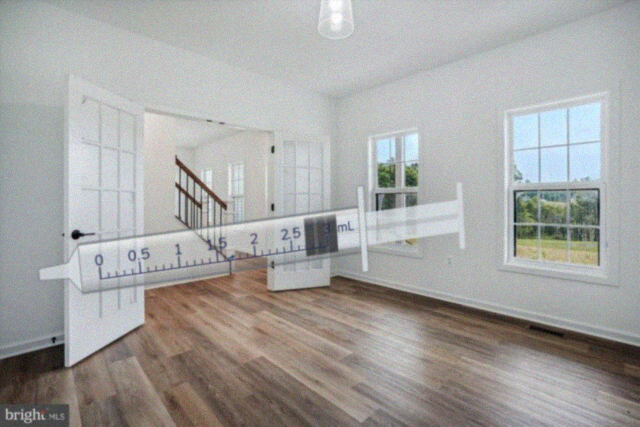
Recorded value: 2.7 mL
